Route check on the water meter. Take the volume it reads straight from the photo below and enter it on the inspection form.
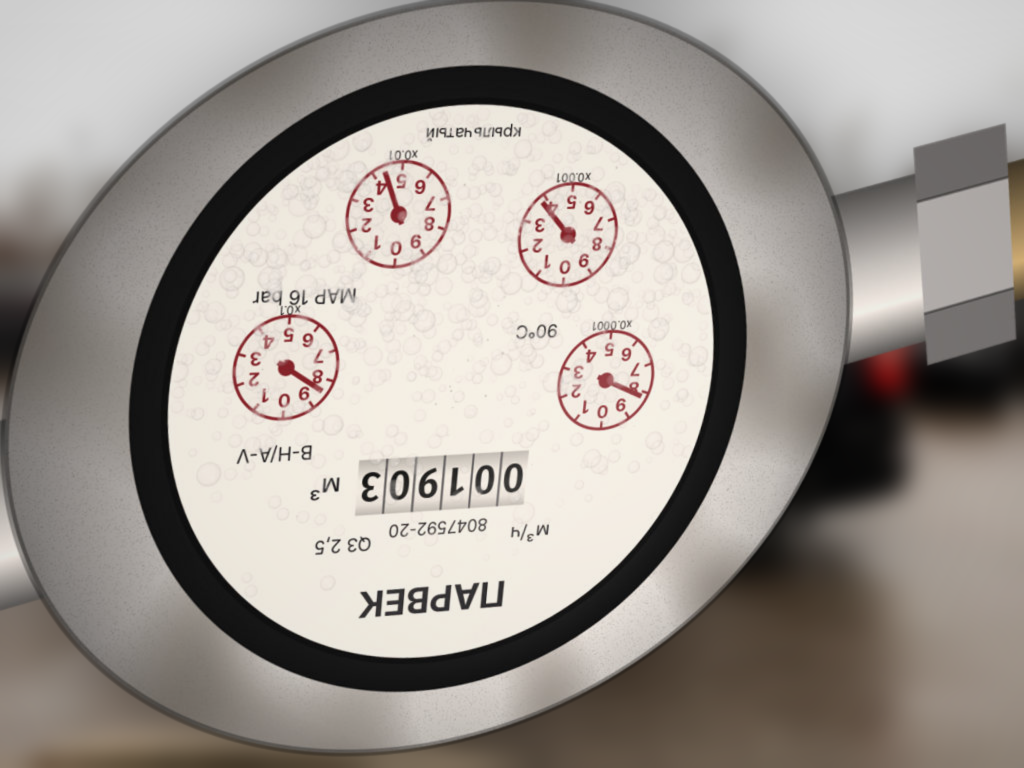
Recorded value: 1903.8438 m³
